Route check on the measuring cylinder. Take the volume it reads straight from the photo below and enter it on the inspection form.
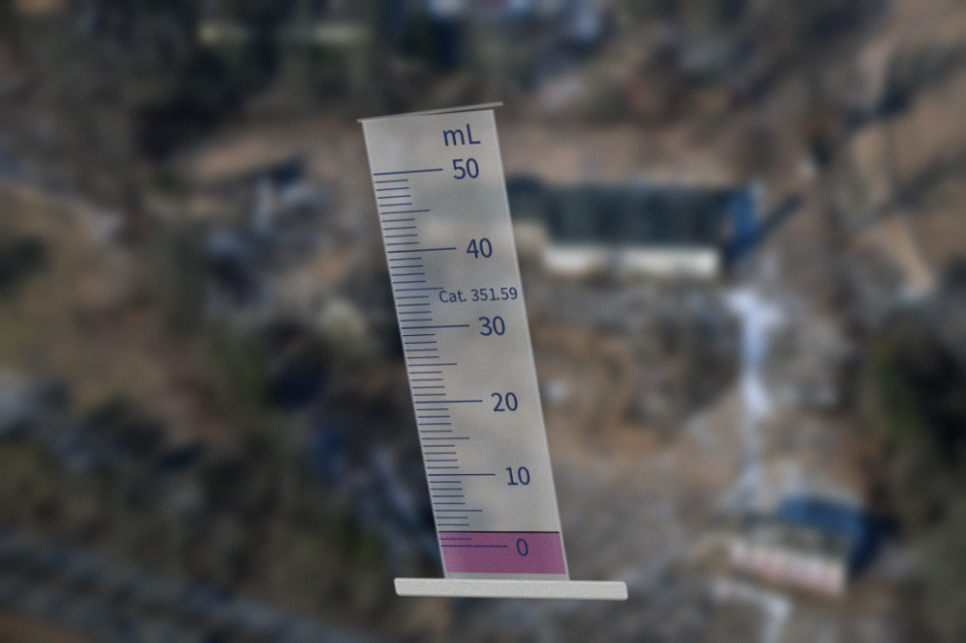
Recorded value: 2 mL
